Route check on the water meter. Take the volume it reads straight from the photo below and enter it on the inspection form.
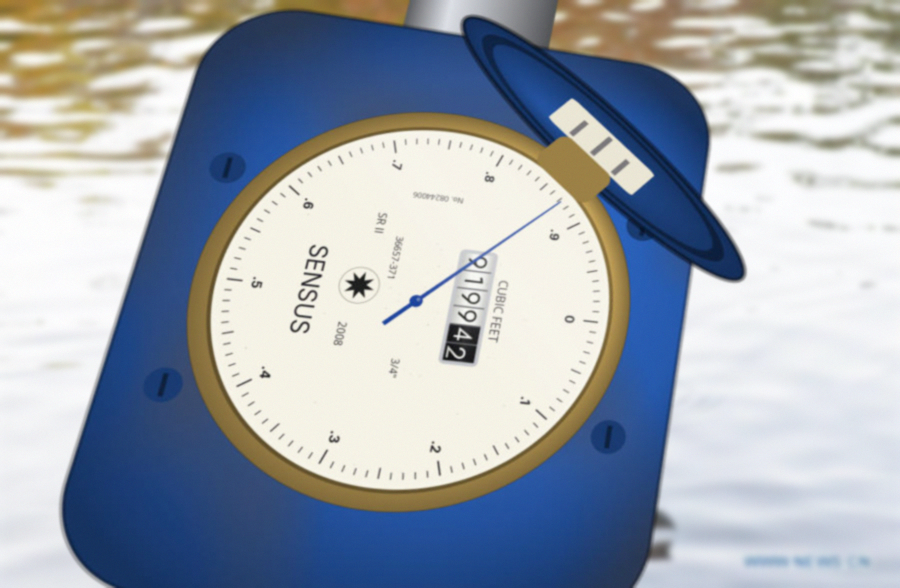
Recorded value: 919941.87 ft³
